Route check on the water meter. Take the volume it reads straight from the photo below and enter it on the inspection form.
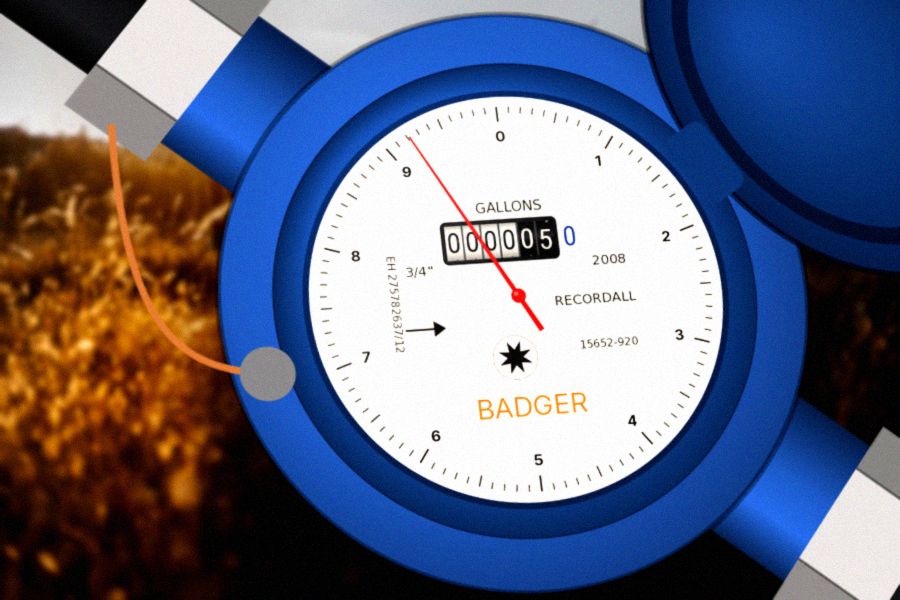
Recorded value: 49.2 gal
